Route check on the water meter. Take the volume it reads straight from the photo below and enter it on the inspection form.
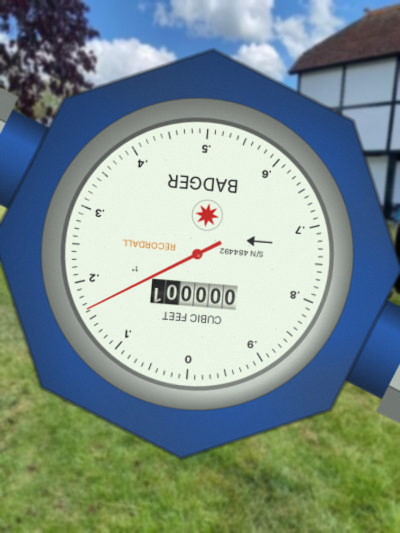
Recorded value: 1.16 ft³
